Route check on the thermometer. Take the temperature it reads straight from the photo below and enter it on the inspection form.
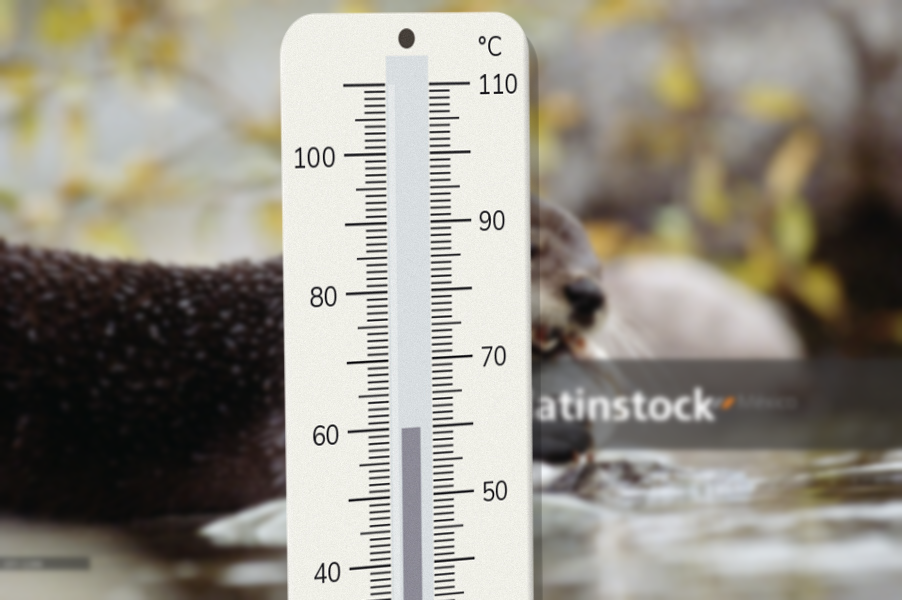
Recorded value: 60 °C
